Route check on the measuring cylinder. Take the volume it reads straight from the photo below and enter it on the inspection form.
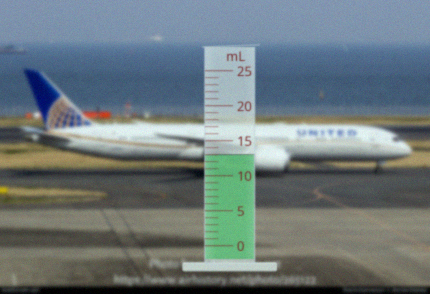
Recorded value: 13 mL
